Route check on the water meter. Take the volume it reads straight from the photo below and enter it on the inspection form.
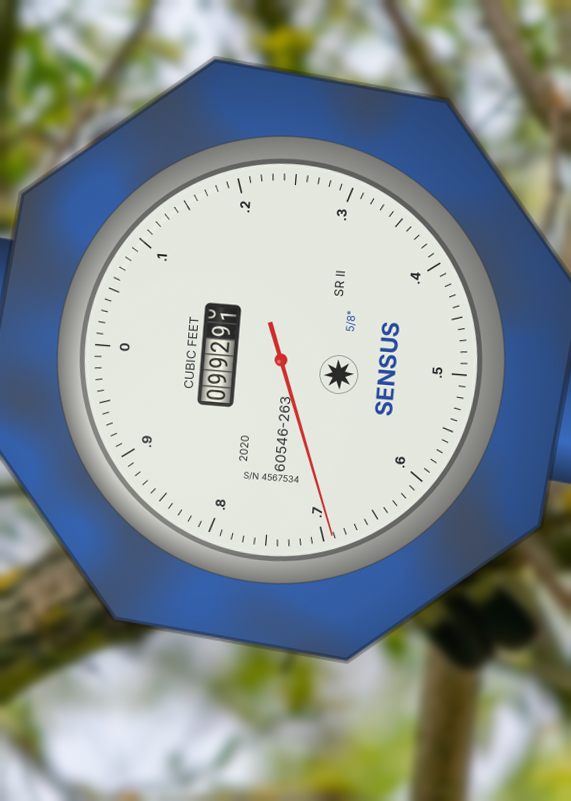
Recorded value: 99290.69 ft³
